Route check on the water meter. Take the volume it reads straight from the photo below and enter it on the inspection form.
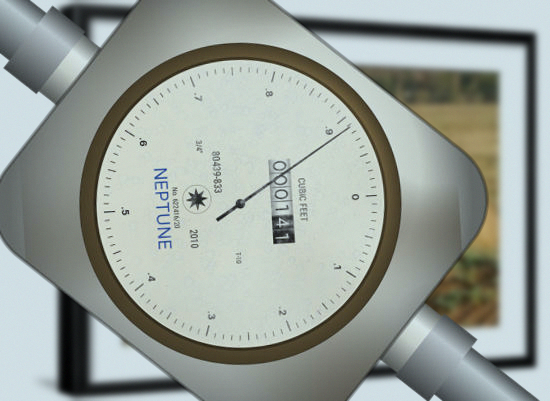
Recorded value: 140.91 ft³
